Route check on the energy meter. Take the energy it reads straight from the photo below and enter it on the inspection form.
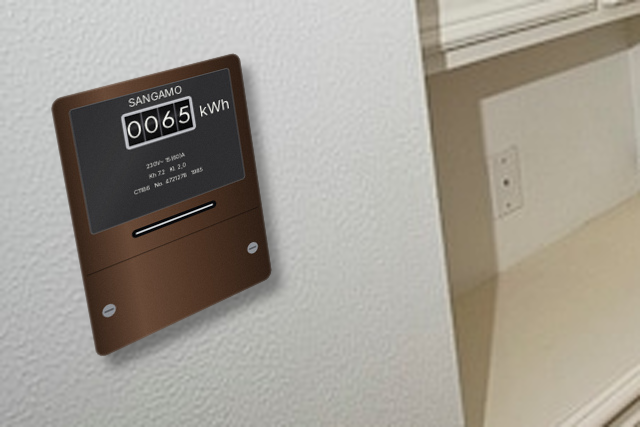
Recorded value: 65 kWh
